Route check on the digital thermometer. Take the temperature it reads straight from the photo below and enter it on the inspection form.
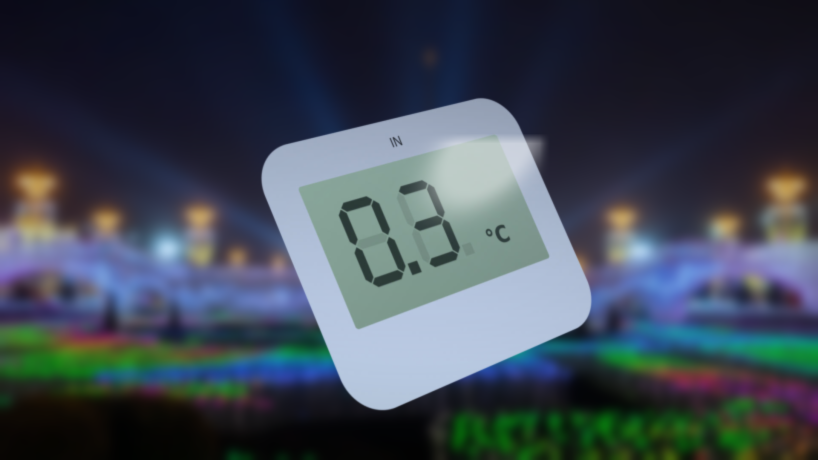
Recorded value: 0.3 °C
